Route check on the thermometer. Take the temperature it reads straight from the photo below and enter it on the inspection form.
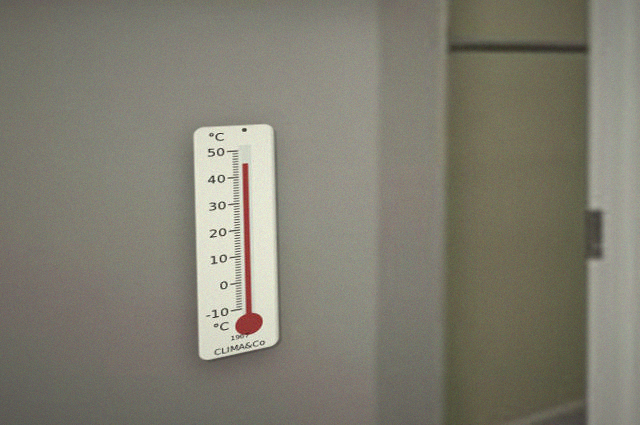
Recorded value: 45 °C
